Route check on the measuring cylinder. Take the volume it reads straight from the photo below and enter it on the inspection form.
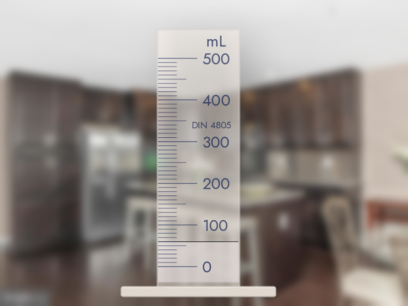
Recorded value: 60 mL
